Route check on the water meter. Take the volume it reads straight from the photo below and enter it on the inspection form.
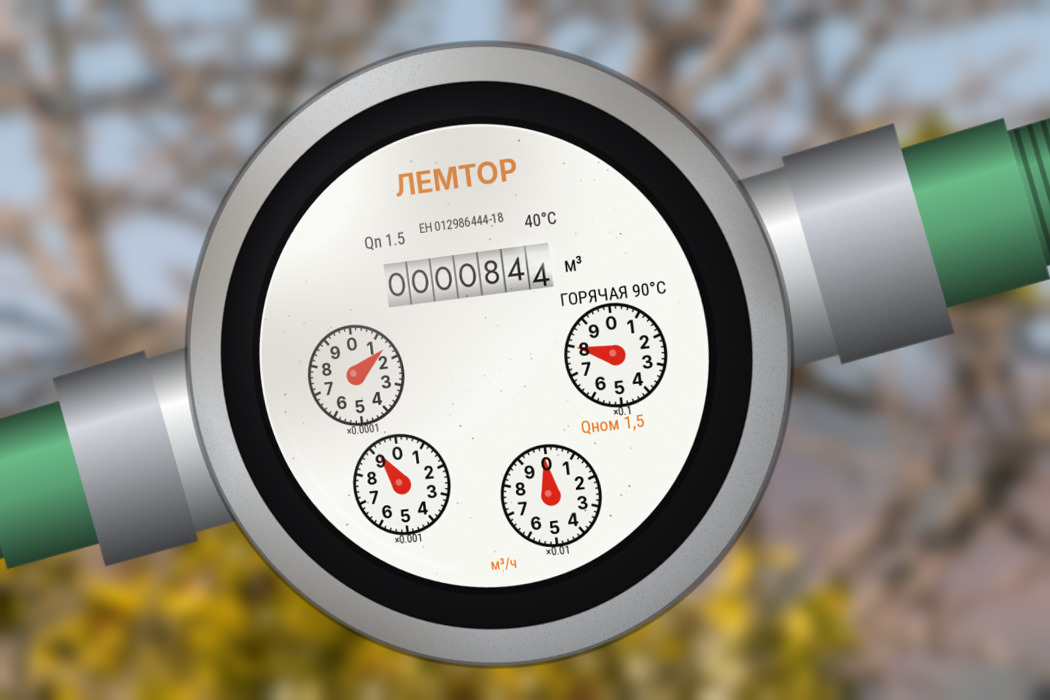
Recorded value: 843.7991 m³
